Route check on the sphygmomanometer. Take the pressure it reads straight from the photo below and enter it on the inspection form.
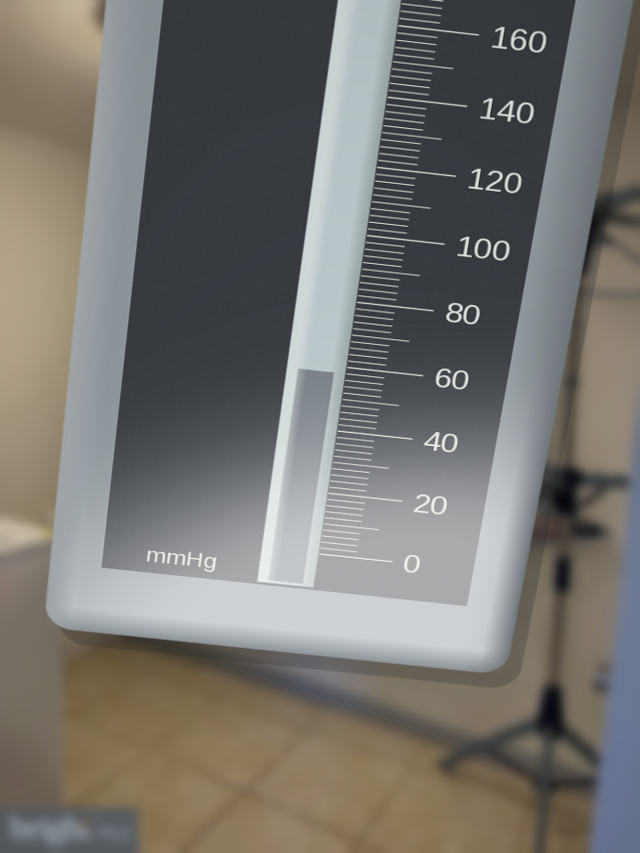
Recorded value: 58 mmHg
